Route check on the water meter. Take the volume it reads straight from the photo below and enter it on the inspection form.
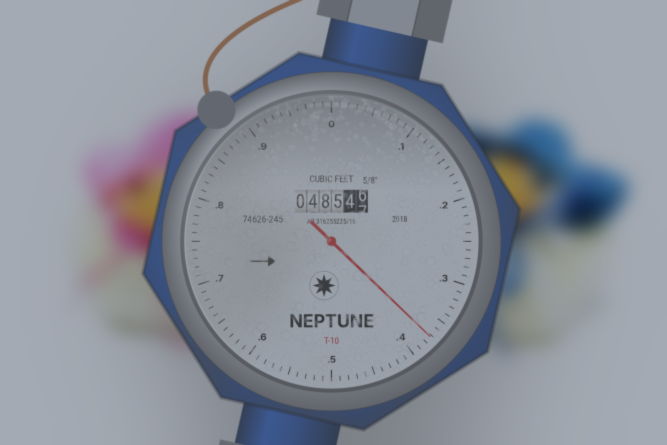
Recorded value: 48546.37 ft³
